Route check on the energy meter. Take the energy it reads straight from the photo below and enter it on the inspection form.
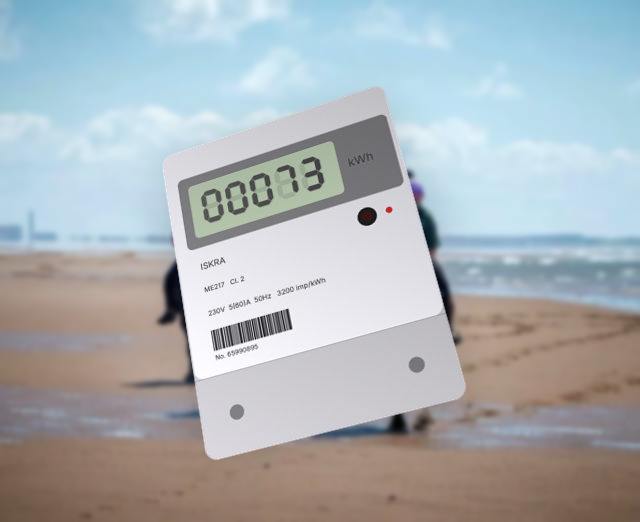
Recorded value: 73 kWh
